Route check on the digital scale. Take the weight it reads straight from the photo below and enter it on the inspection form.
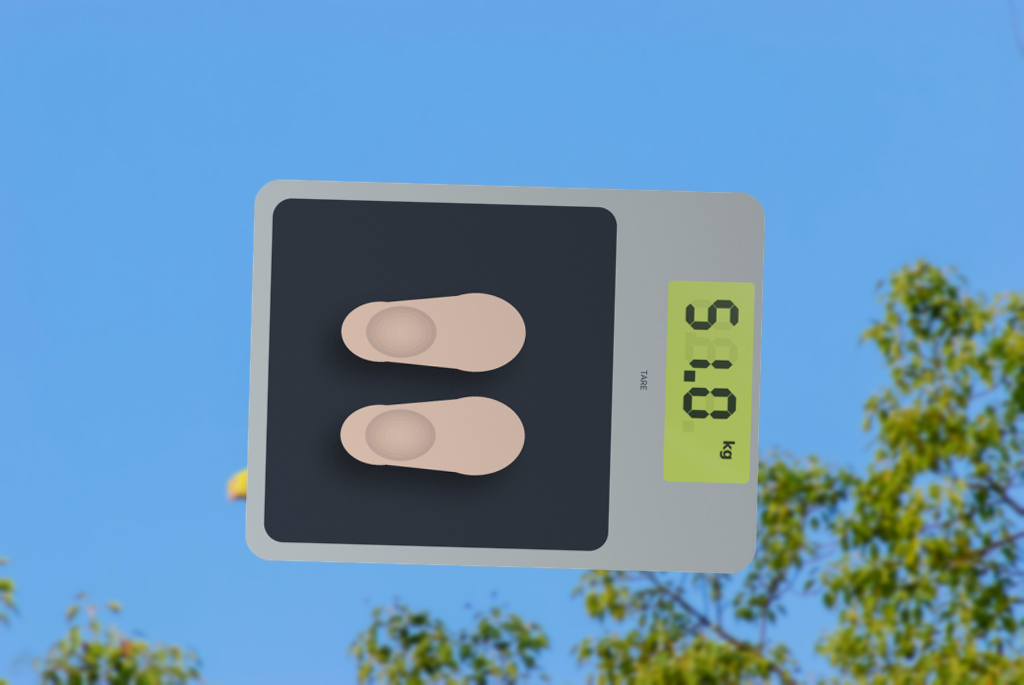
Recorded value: 51.0 kg
